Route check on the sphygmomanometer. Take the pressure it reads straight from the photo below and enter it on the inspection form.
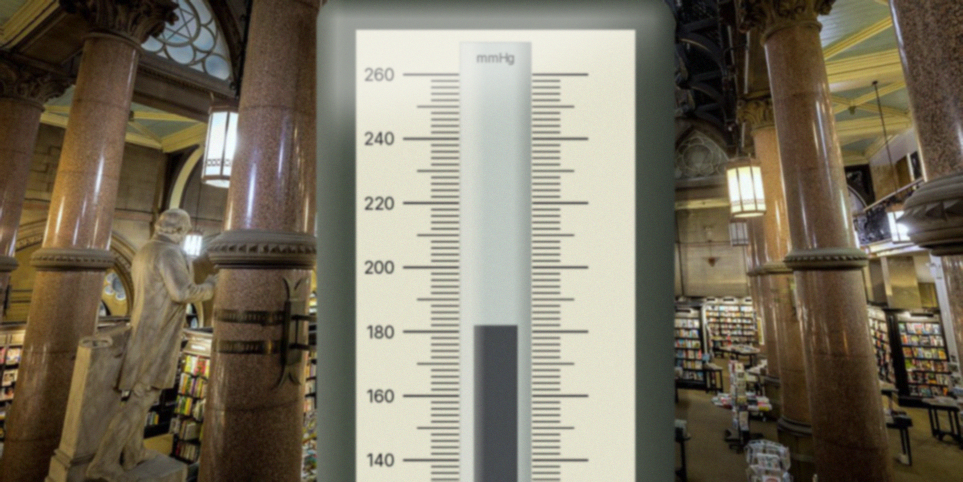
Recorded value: 182 mmHg
